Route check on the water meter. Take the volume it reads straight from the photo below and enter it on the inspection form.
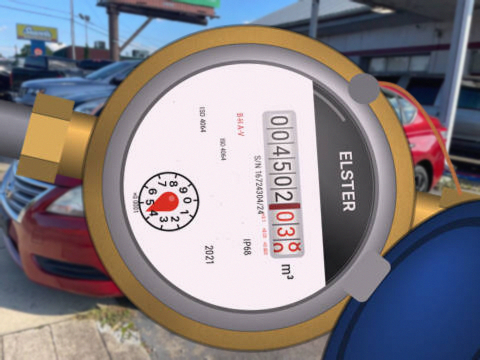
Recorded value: 4502.0384 m³
